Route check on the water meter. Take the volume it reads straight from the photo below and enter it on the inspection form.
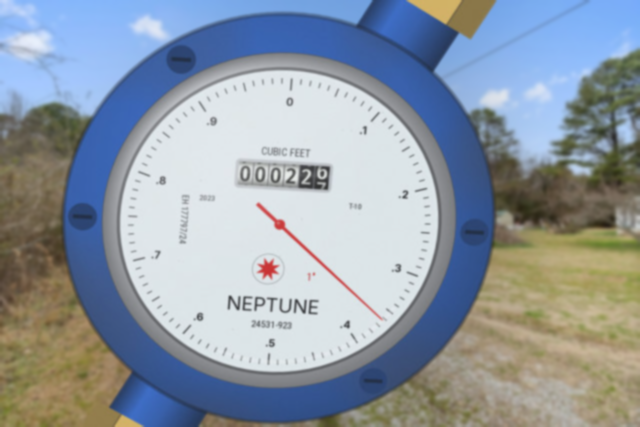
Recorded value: 226.36 ft³
